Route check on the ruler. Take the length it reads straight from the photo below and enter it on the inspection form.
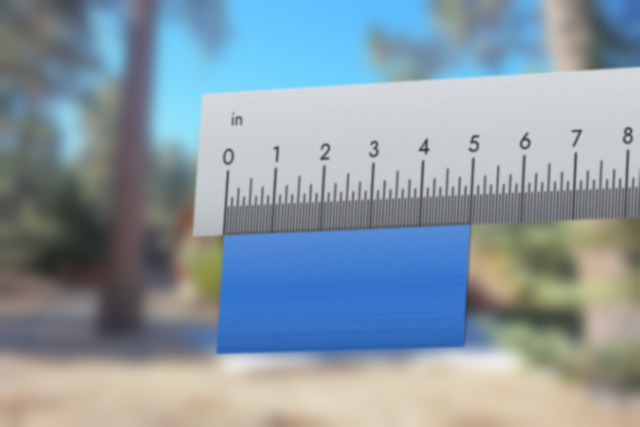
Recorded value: 5 in
